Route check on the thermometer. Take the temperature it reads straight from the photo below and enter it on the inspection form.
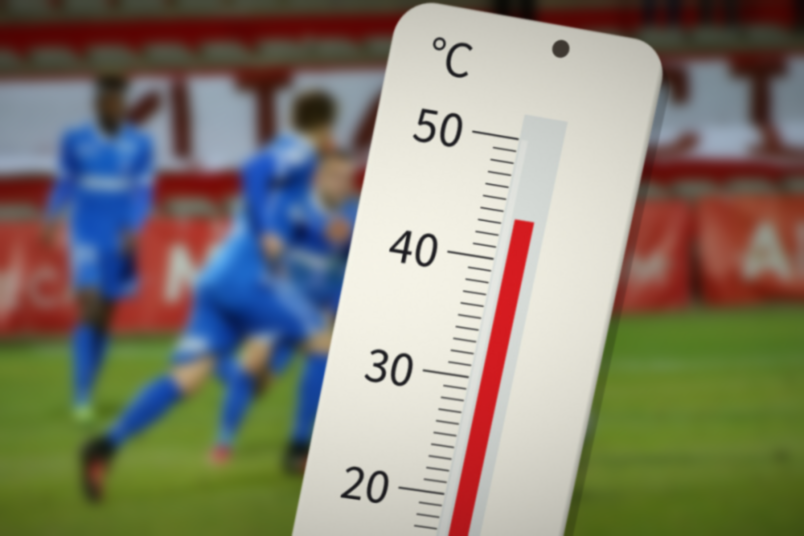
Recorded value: 43.5 °C
